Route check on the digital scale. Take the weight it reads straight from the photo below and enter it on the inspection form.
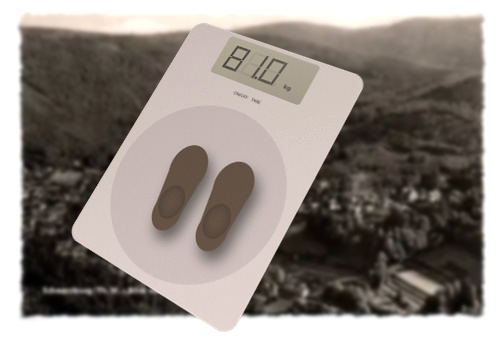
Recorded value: 81.0 kg
